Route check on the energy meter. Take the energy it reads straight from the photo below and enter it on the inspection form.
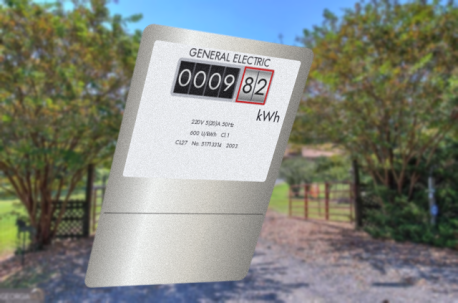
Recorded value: 9.82 kWh
